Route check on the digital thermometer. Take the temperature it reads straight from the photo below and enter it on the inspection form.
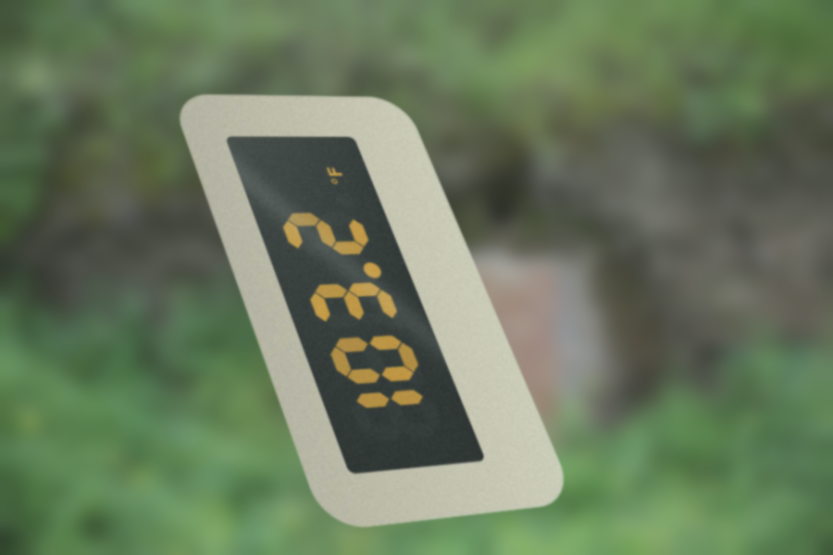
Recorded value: 103.2 °F
